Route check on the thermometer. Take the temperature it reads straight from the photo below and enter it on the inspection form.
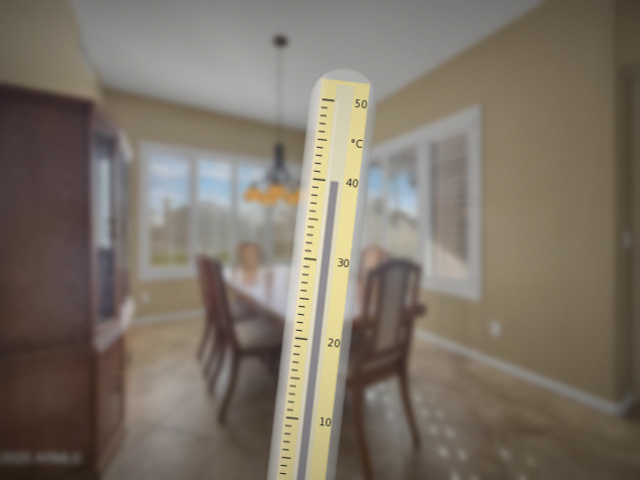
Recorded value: 40 °C
